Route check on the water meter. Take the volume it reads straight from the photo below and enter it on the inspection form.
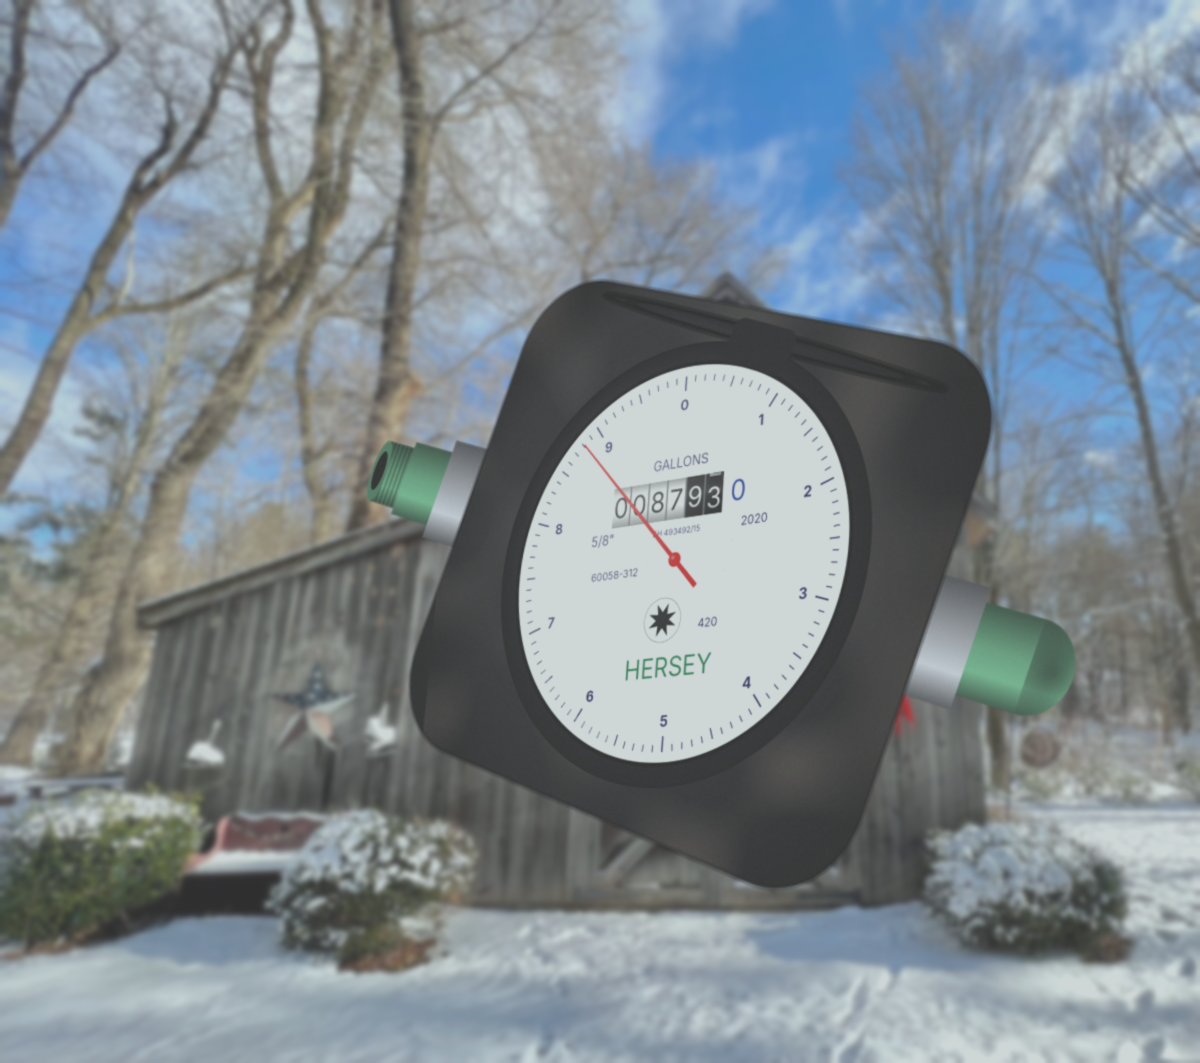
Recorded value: 87928.8 gal
